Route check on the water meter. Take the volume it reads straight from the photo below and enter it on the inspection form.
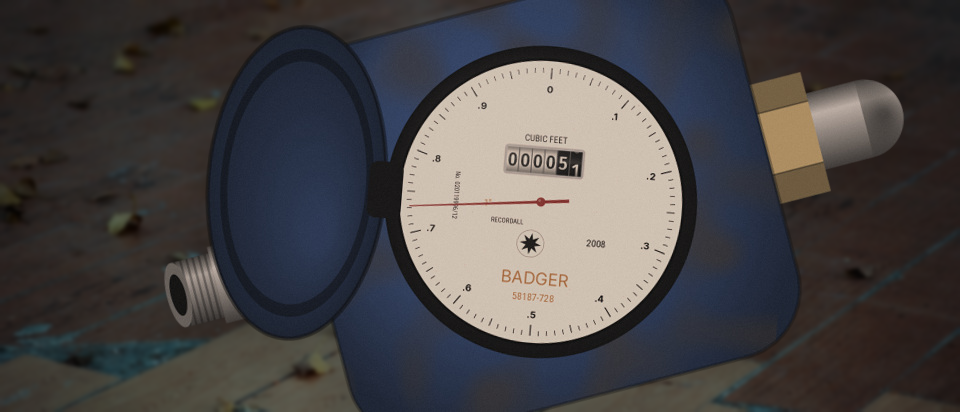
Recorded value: 50.73 ft³
